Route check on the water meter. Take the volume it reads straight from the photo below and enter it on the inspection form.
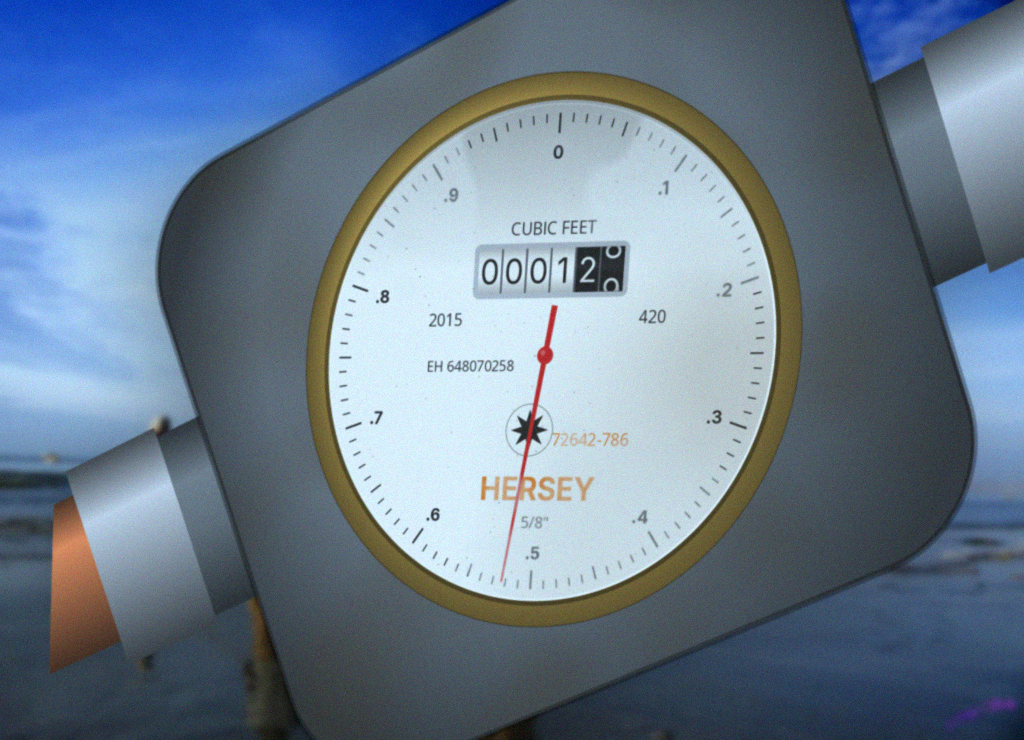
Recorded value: 128.52 ft³
